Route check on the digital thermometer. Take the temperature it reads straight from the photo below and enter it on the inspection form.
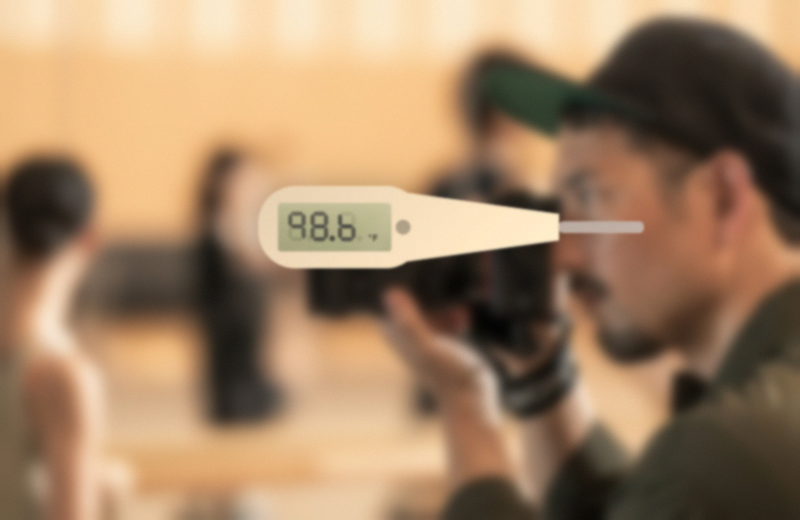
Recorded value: 98.6 °F
